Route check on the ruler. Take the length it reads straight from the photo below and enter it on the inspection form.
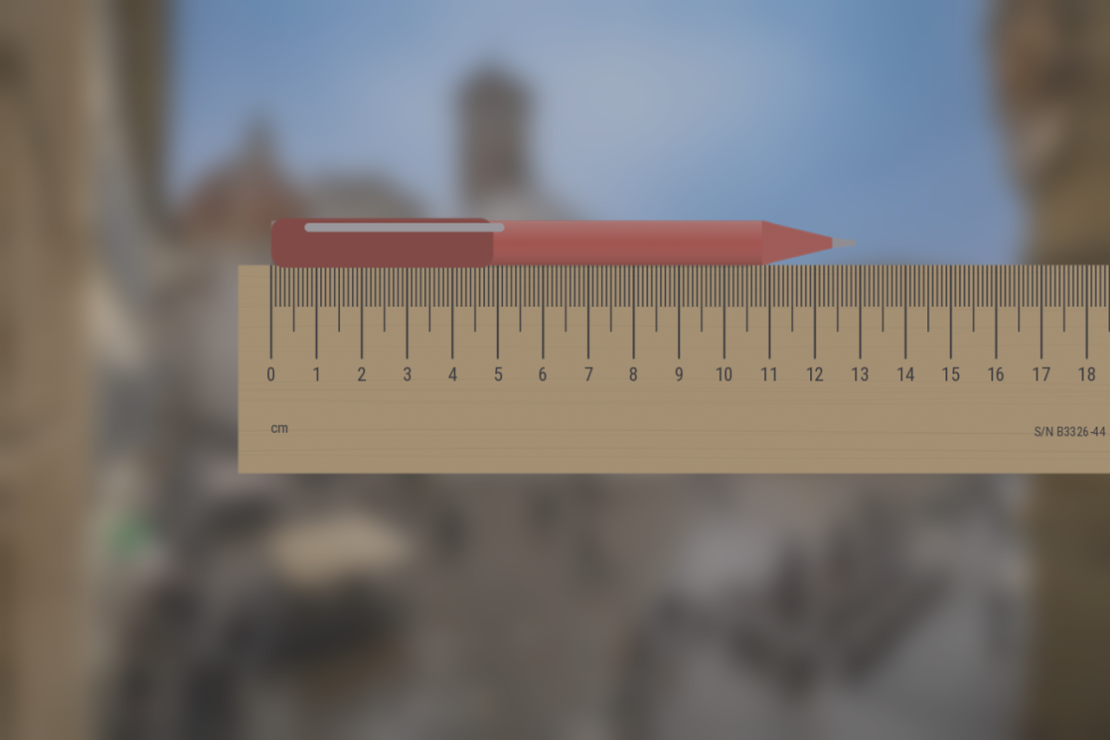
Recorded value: 12.9 cm
